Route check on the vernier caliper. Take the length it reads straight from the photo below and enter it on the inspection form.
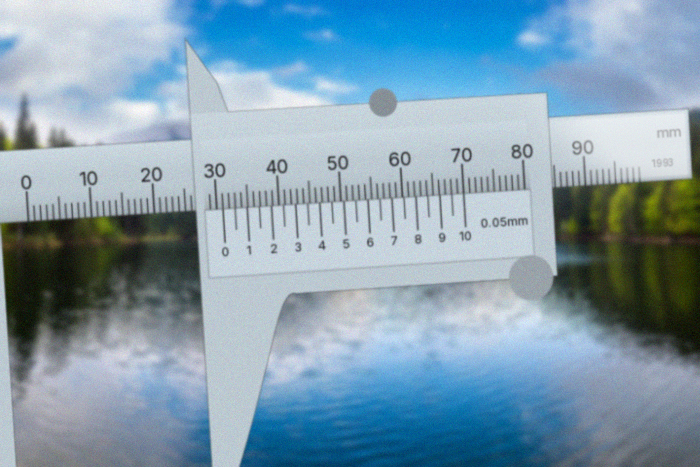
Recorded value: 31.0 mm
